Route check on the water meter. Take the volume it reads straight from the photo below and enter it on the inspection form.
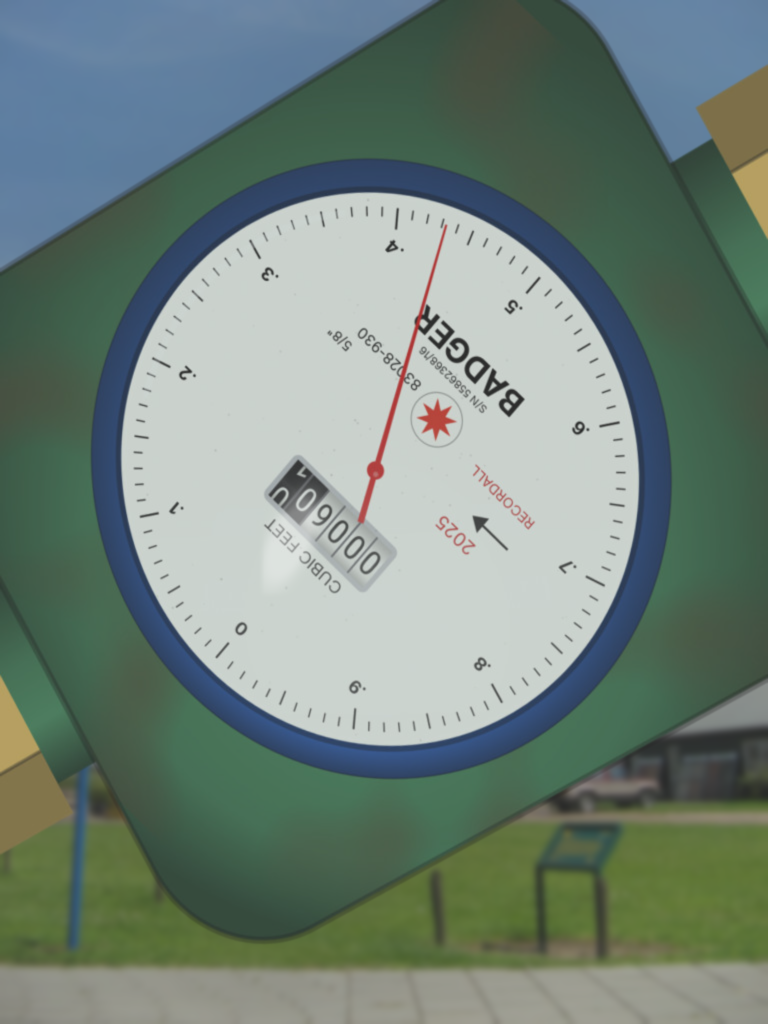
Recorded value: 600.43 ft³
